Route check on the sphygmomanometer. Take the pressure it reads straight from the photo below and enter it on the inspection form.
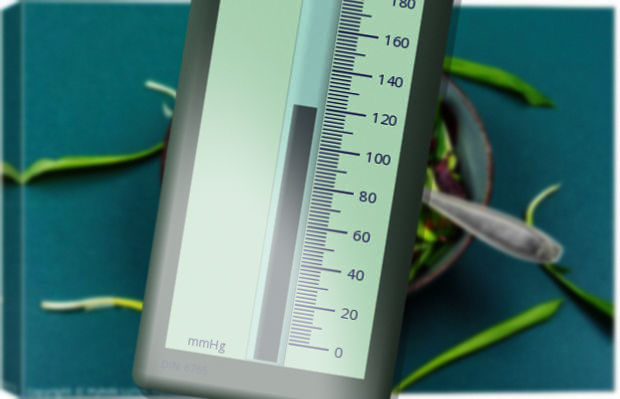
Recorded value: 120 mmHg
